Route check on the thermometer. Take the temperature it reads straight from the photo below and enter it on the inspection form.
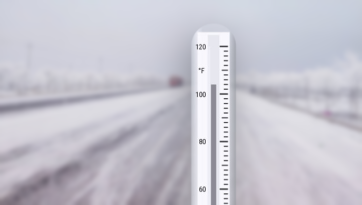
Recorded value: 104 °F
